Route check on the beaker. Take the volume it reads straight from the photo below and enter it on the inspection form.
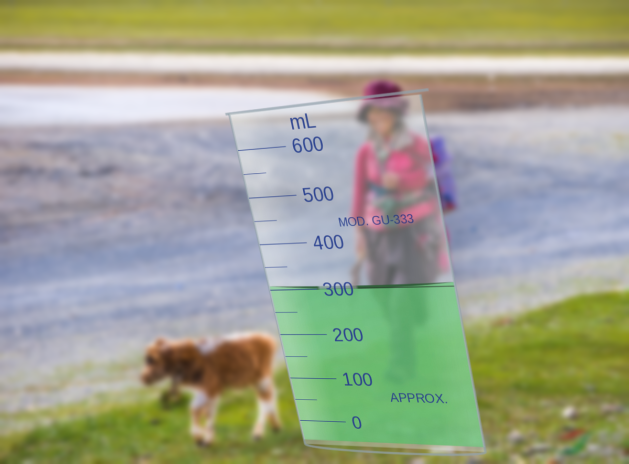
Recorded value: 300 mL
